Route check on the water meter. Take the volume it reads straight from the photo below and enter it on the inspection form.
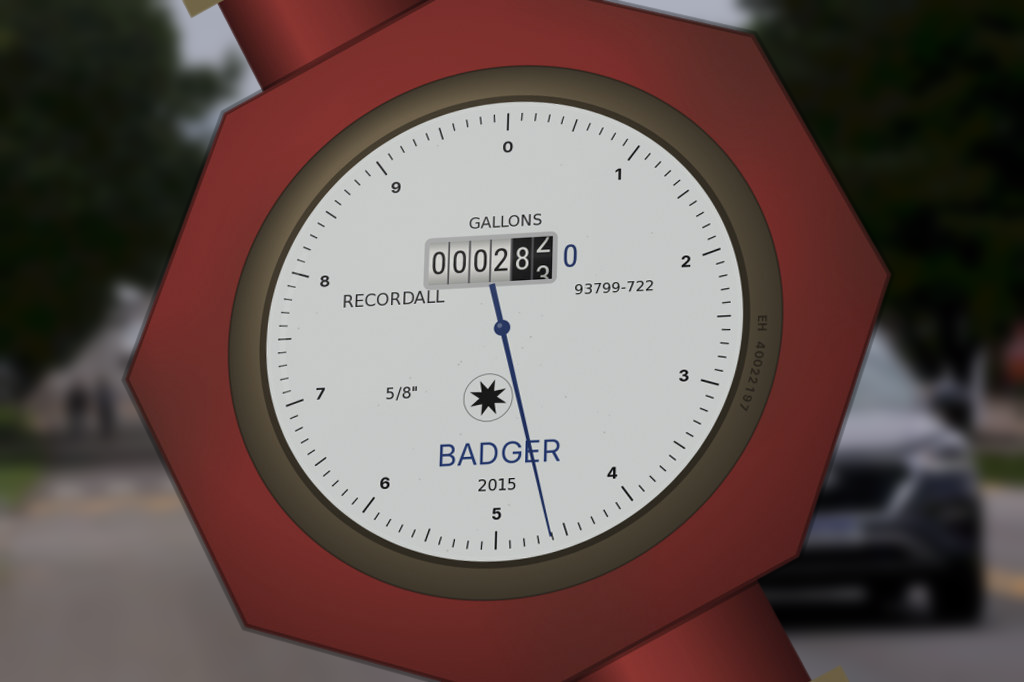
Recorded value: 2824.6 gal
